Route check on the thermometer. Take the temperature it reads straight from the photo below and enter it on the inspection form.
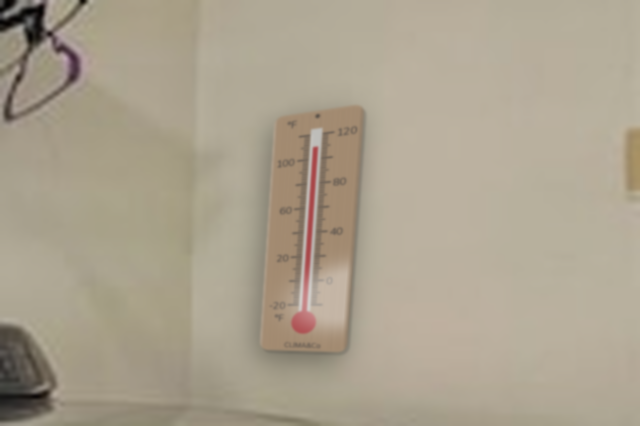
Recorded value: 110 °F
